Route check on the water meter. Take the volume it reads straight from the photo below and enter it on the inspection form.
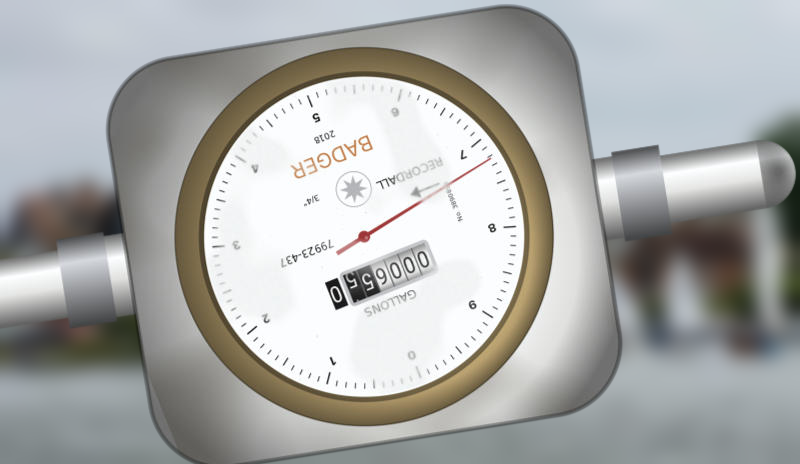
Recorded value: 6547.2 gal
